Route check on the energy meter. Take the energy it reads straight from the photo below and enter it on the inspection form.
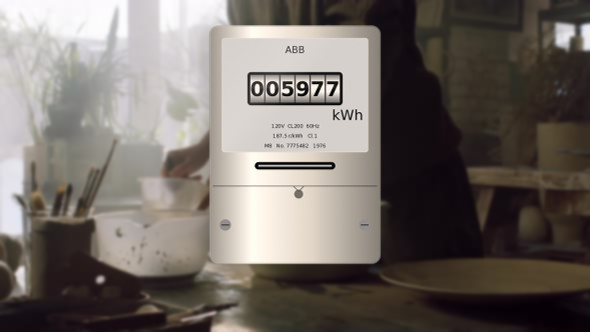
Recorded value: 5977 kWh
